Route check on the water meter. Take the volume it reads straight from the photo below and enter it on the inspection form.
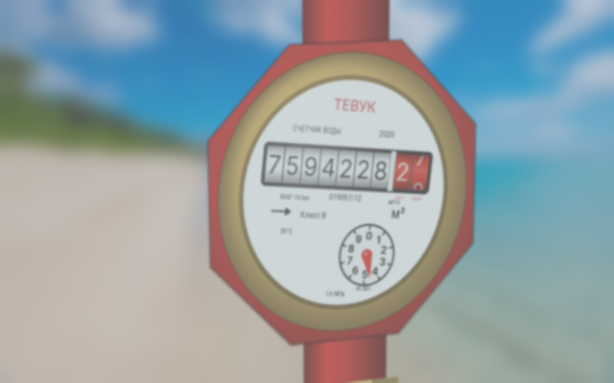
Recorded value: 7594228.274 m³
